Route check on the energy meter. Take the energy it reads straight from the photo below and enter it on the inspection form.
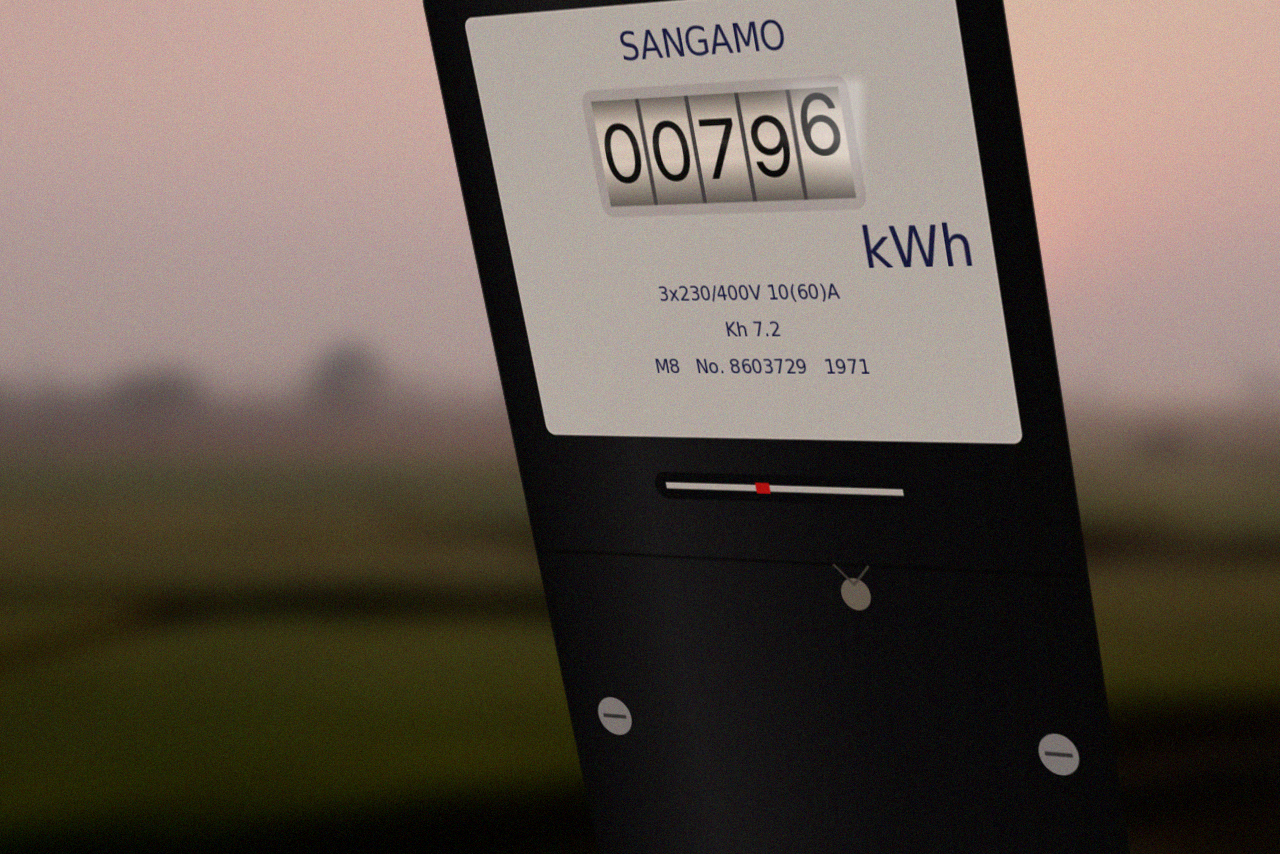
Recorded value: 796 kWh
